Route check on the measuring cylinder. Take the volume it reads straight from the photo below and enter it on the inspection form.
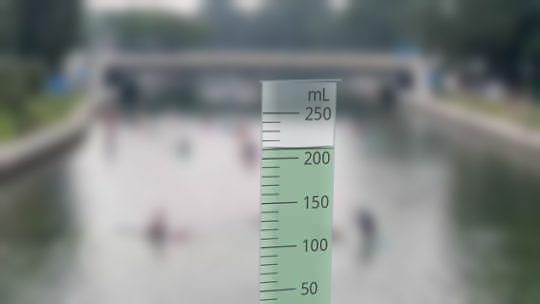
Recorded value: 210 mL
